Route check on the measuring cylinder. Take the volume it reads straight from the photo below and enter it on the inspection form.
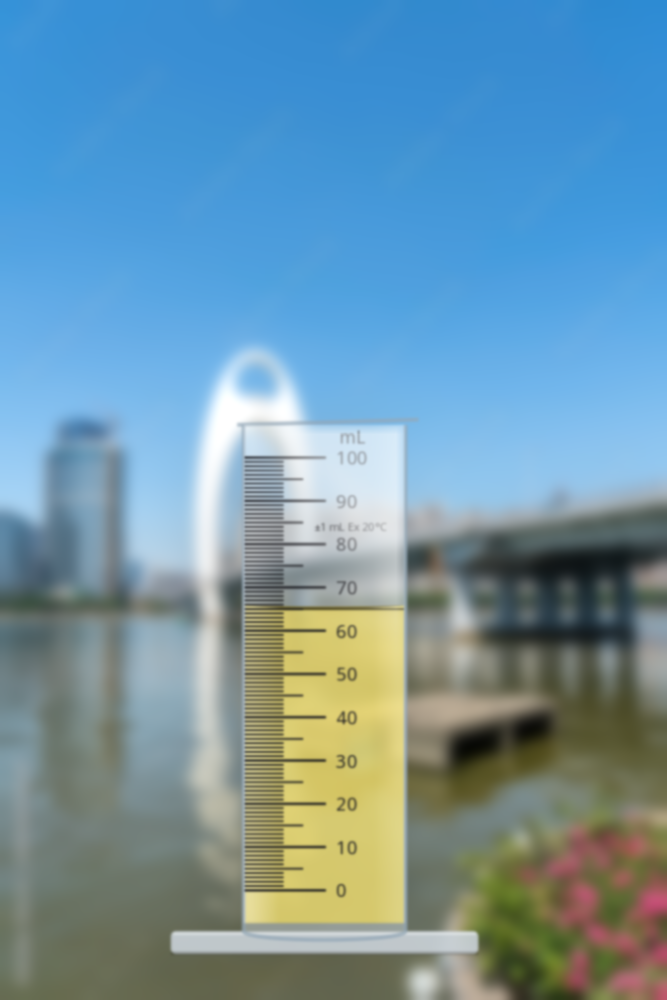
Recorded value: 65 mL
